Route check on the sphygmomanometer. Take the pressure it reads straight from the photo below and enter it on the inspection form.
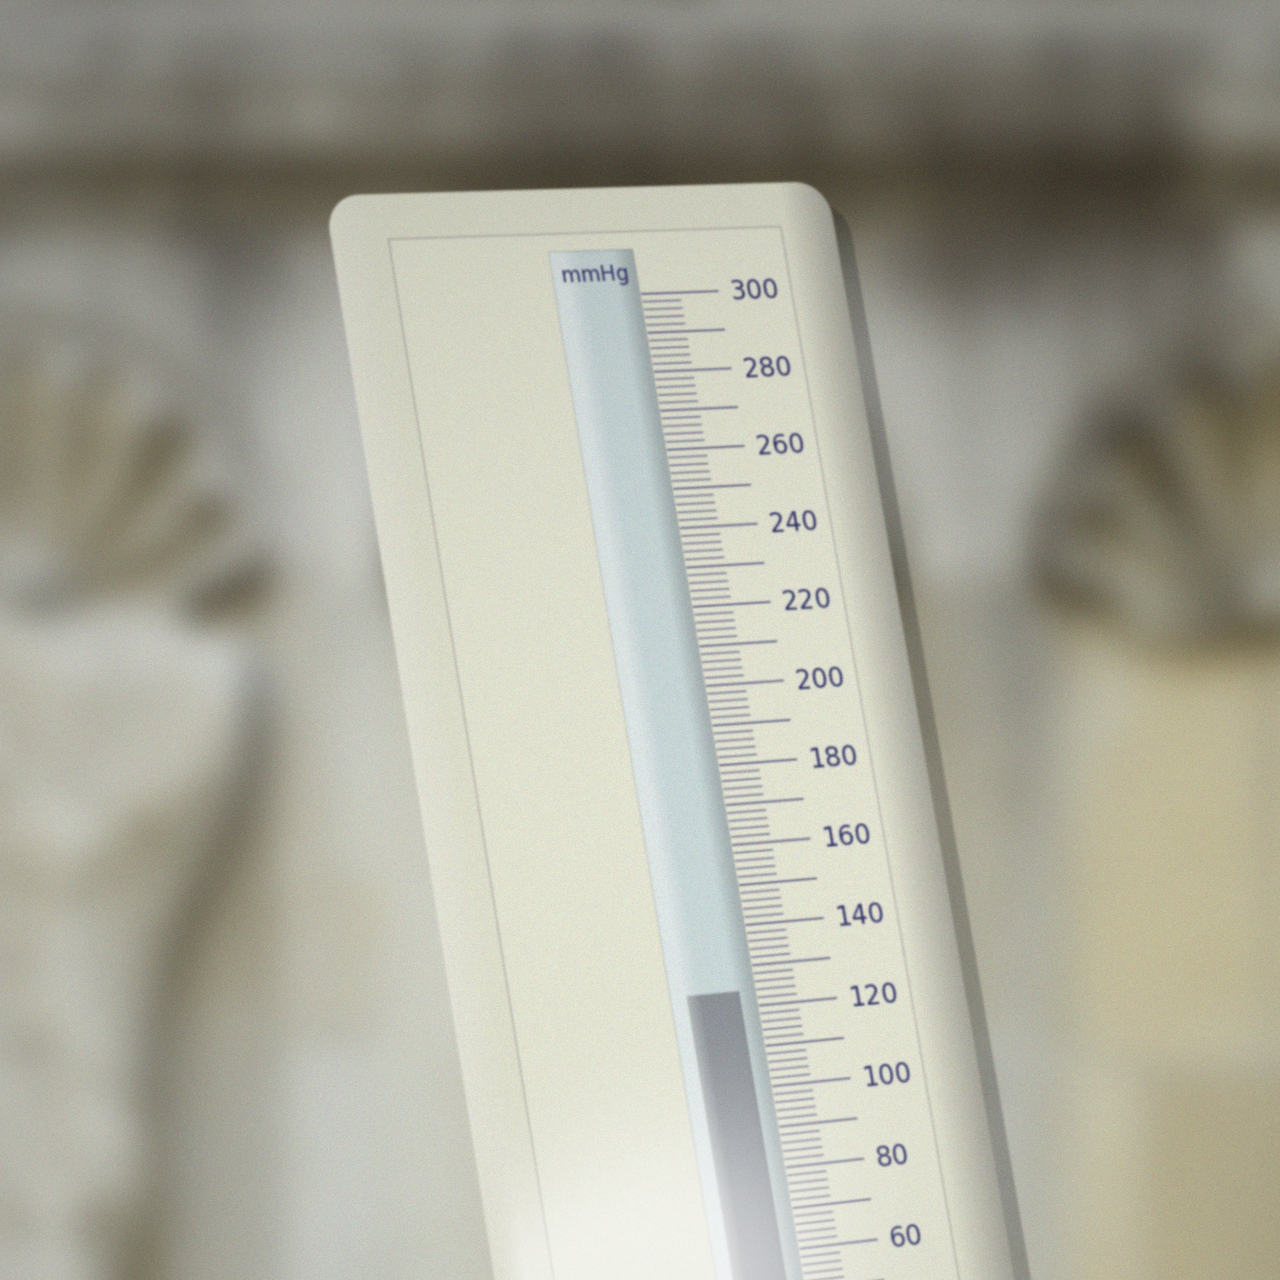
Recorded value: 124 mmHg
